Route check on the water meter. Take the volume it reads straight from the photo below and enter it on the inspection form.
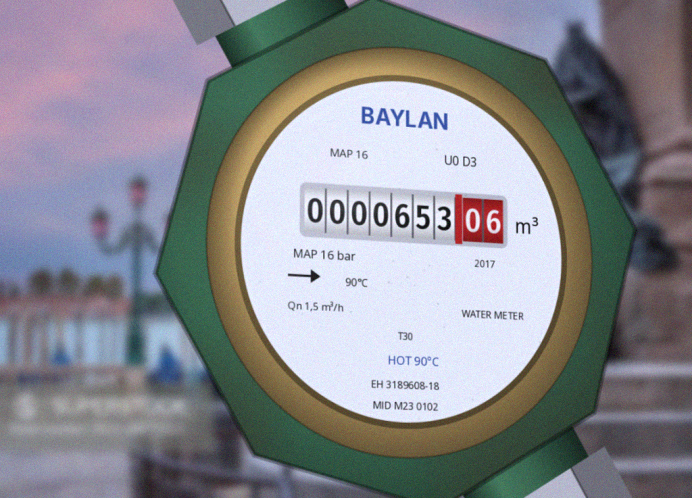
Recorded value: 653.06 m³
